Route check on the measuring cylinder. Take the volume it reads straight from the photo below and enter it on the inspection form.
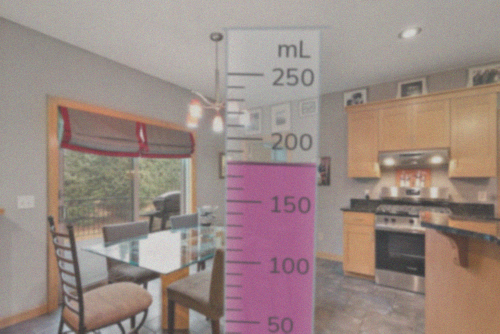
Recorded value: 180 mL
